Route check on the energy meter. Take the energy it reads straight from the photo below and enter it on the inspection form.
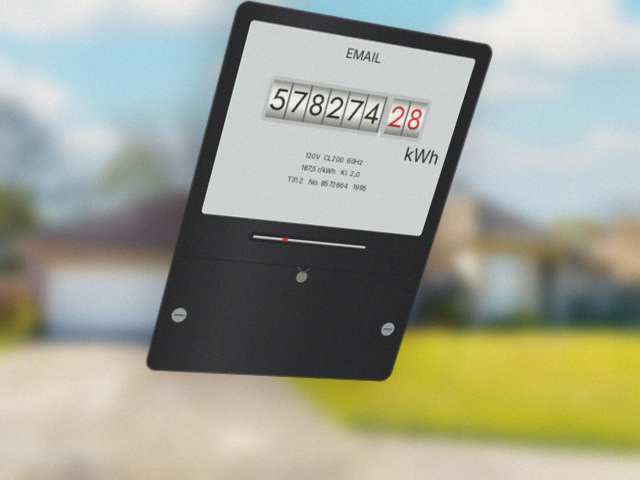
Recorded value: 578274.28 kWh
